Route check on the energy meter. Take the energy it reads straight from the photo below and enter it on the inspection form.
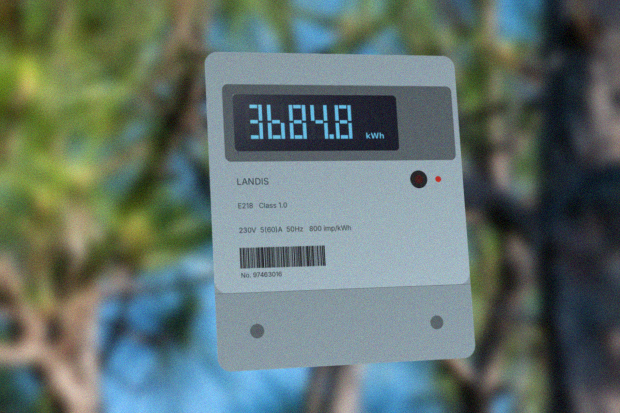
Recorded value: 3684.8 kWh
